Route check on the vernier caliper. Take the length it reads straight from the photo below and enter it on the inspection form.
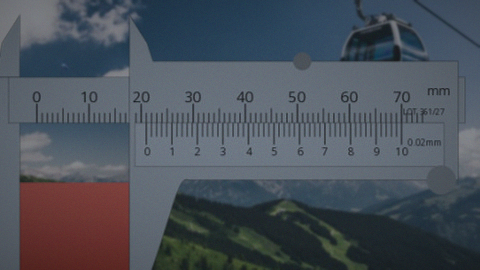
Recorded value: 21.0 mm
